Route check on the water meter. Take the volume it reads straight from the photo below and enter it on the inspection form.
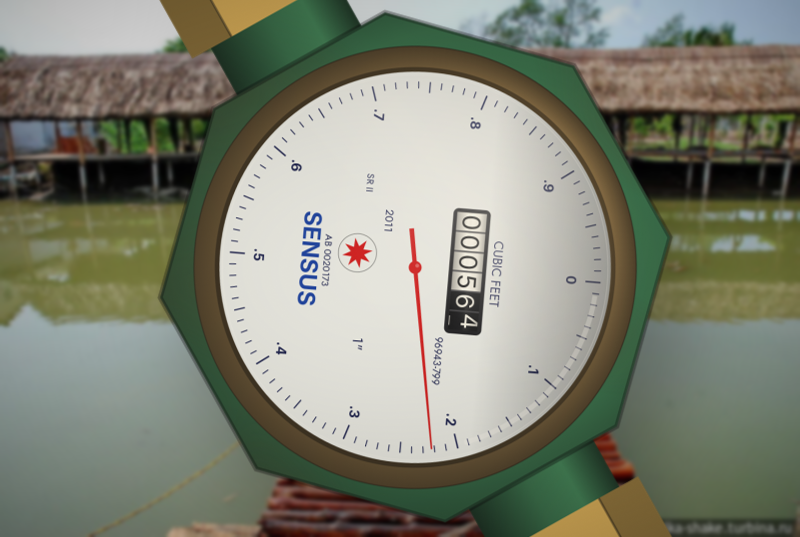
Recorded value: 564.22 ft³
